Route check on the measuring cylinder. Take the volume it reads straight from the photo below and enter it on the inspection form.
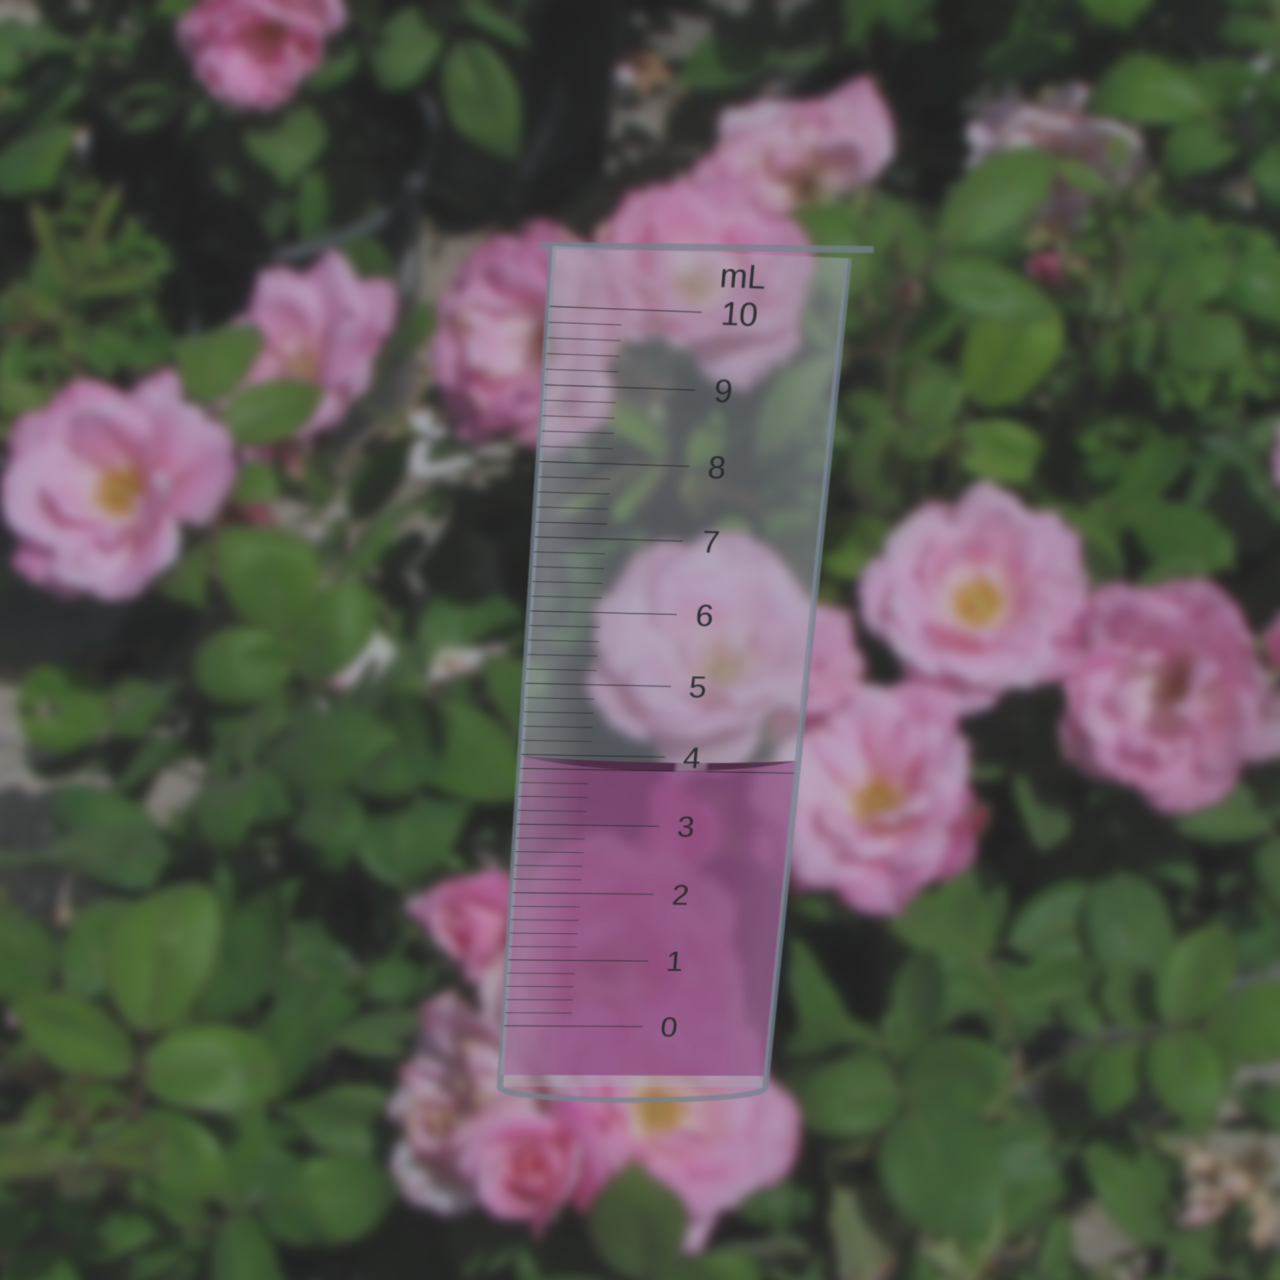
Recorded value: 3.8 mL
